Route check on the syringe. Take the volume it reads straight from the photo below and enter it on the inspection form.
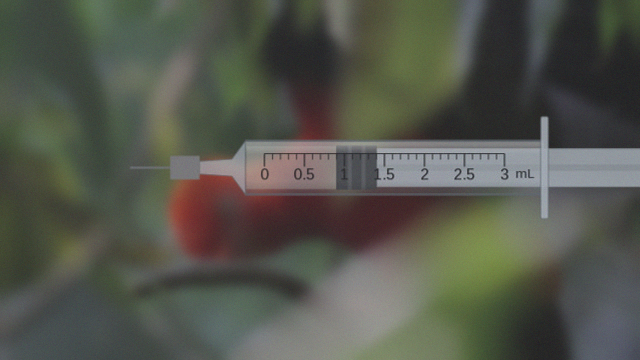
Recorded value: 0.9 mL
